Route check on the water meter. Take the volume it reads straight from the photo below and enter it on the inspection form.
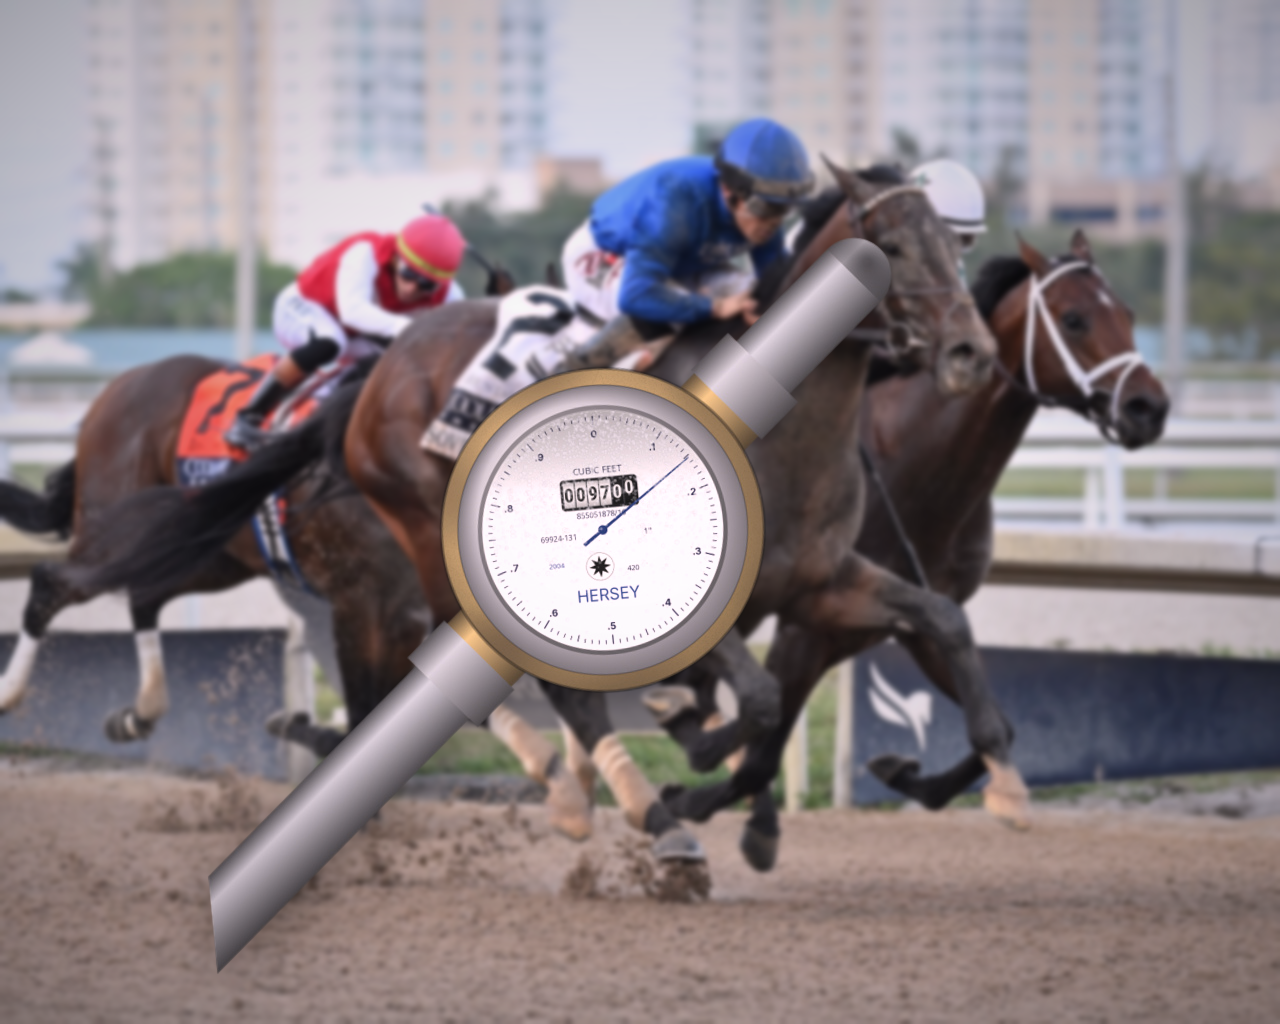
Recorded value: 9700.15 ft³
